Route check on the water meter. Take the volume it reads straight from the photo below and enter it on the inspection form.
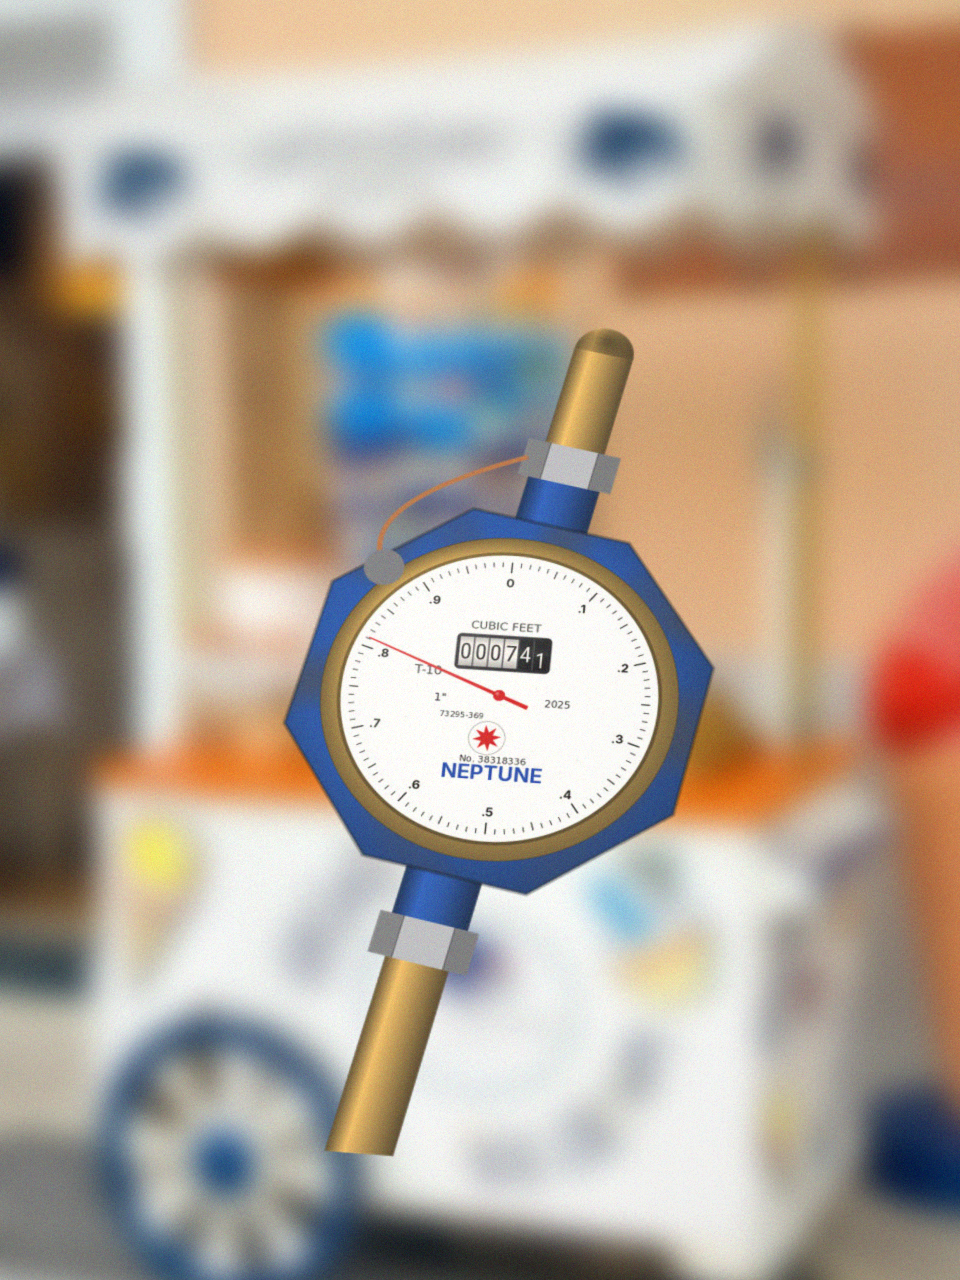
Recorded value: 740.81 ft³
